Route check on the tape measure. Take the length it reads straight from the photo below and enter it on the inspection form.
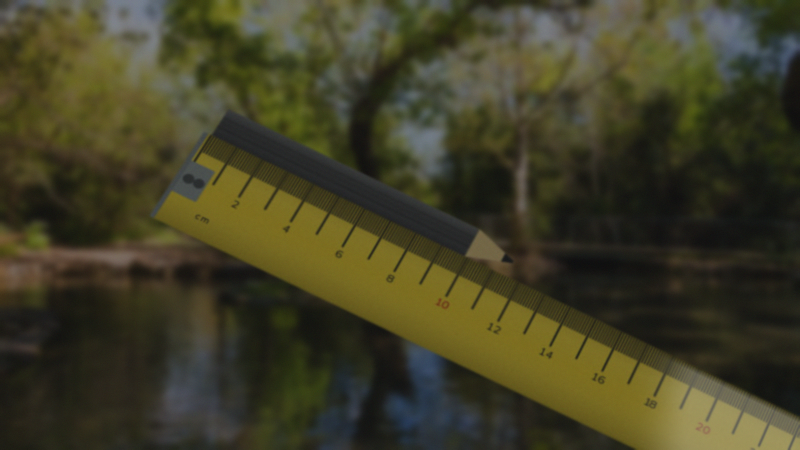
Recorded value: 11.5 cm
